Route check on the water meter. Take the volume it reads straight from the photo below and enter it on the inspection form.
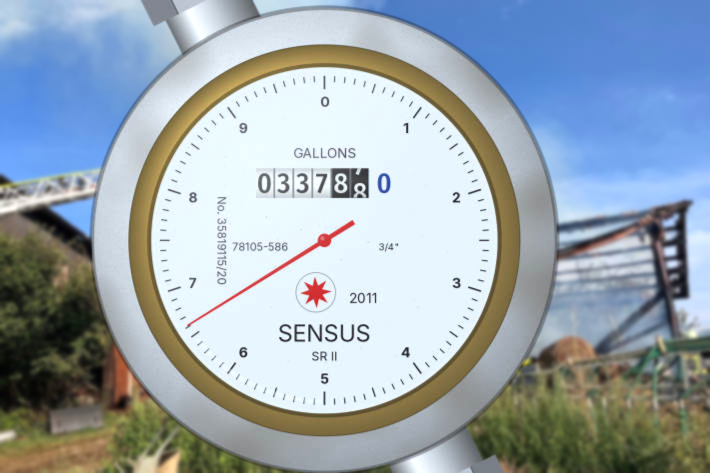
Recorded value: 337876.6 gal
